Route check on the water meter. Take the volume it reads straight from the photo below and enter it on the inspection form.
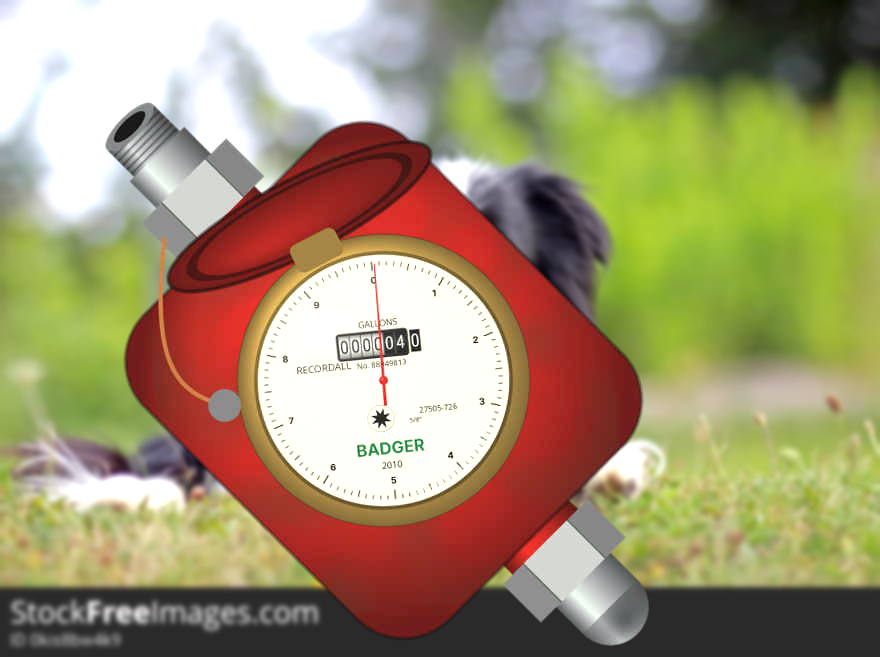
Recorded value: 40.0 gal
